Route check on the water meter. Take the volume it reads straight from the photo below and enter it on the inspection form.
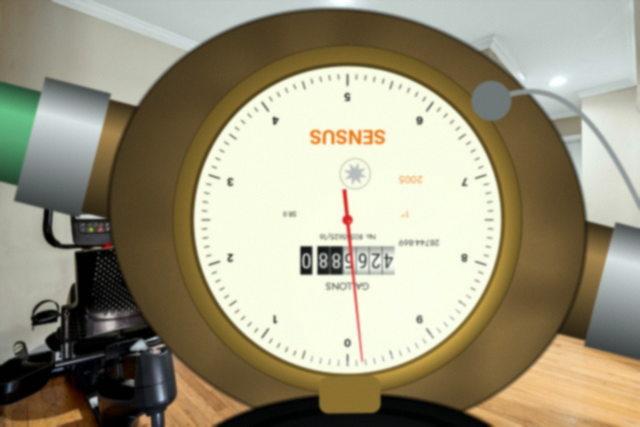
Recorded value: 4265879.8 gal
